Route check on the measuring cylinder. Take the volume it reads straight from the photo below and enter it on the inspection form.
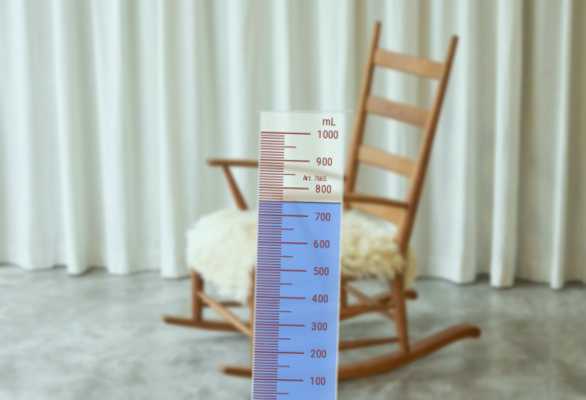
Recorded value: 750 mL
